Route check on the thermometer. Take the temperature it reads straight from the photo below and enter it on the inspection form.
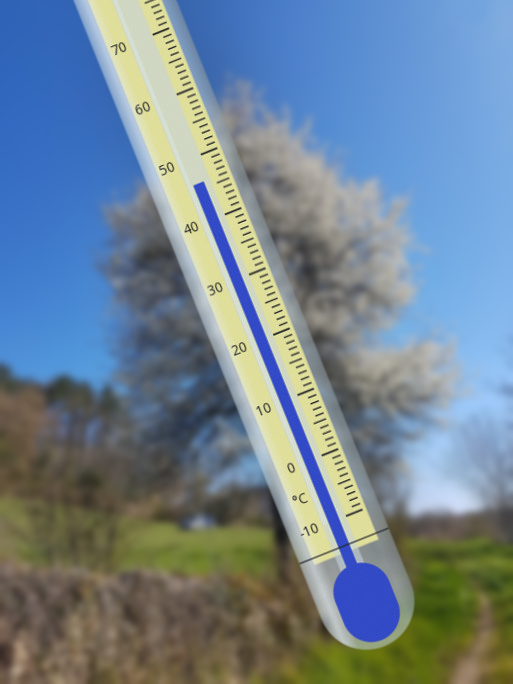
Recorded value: 46 °C
